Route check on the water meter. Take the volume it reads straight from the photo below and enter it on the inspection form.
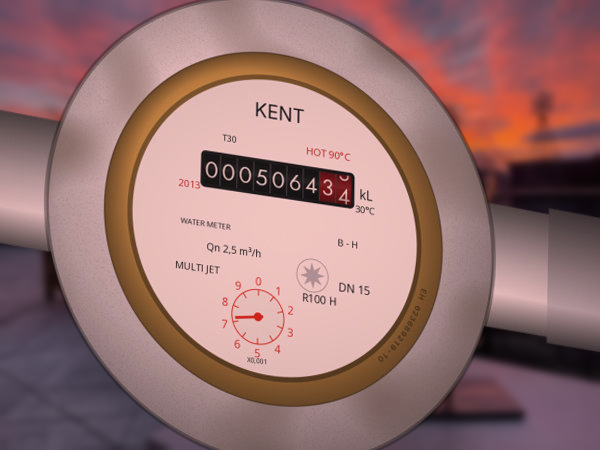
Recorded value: 5064.337 kL
